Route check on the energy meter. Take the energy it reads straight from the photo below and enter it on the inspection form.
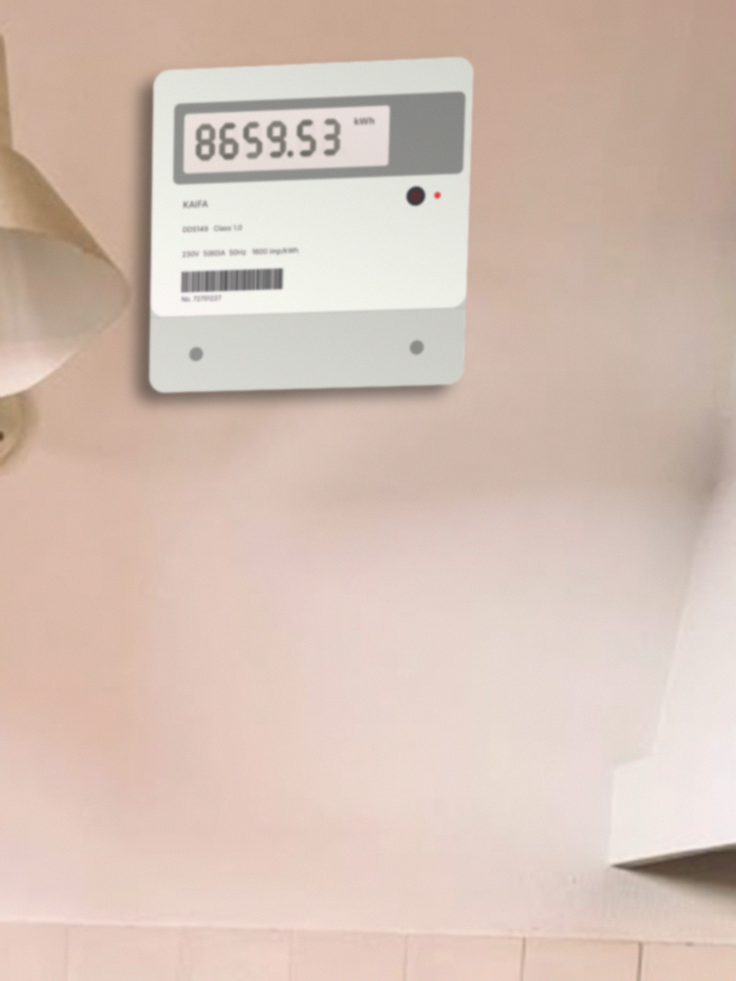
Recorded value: 8659.53 kWh
